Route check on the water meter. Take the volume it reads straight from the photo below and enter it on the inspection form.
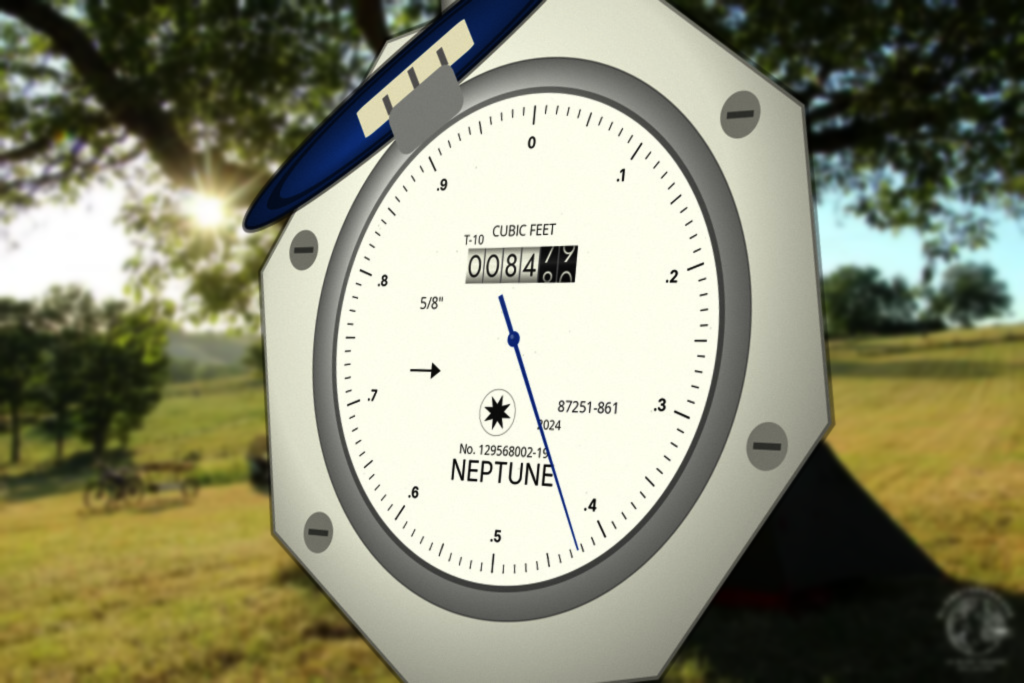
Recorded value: 8479.42 ft³
